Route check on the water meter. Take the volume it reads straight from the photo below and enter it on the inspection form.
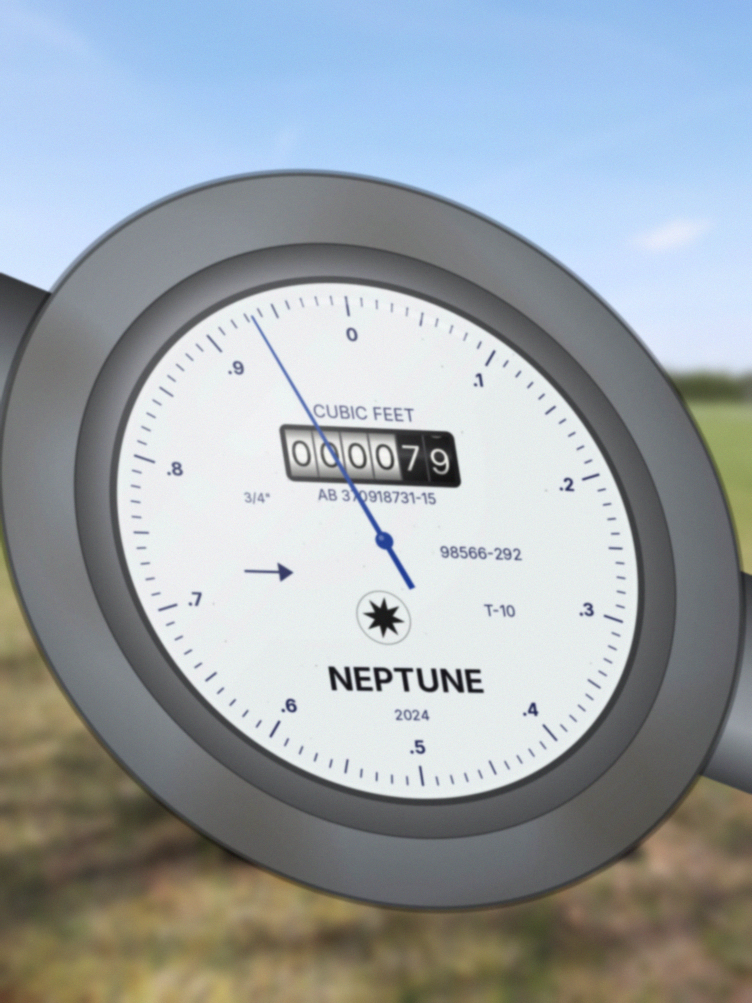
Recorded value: 78.93 ft³
